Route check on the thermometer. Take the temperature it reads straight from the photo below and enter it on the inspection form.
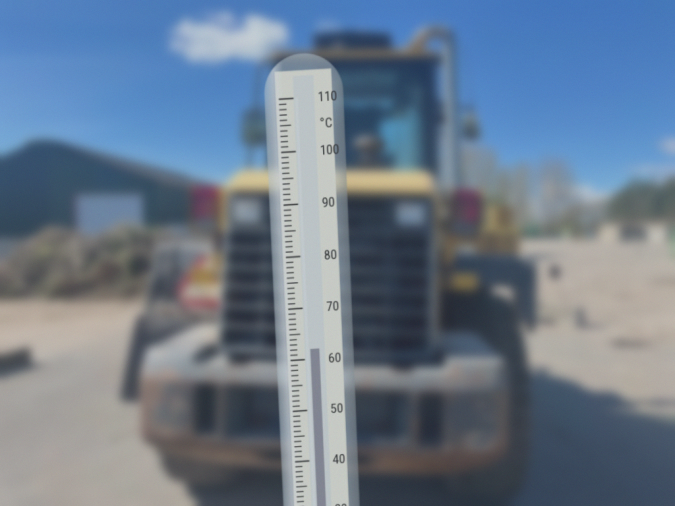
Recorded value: 62 °C
